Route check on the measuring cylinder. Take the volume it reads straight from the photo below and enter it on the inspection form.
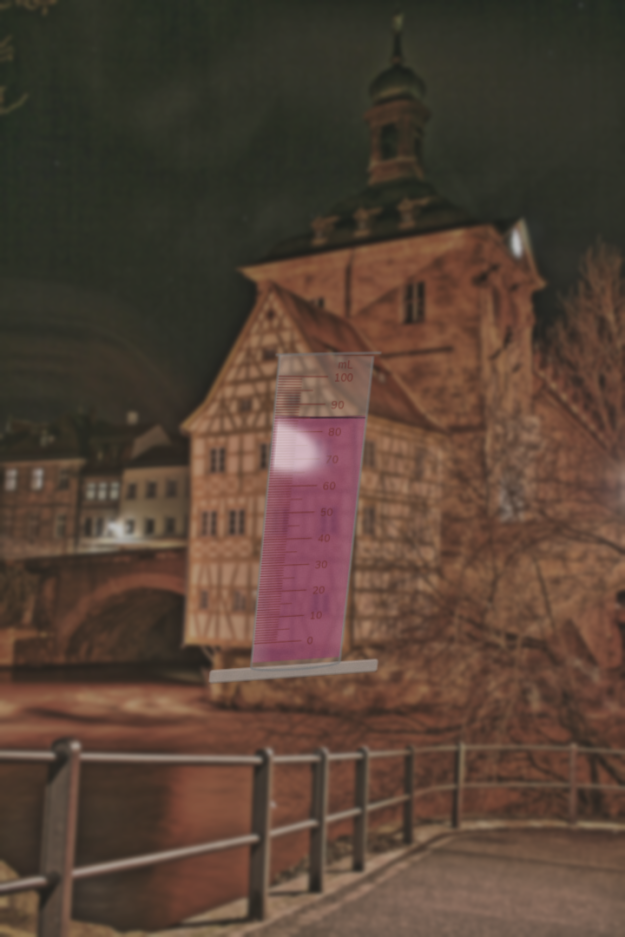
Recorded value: 85 mL
